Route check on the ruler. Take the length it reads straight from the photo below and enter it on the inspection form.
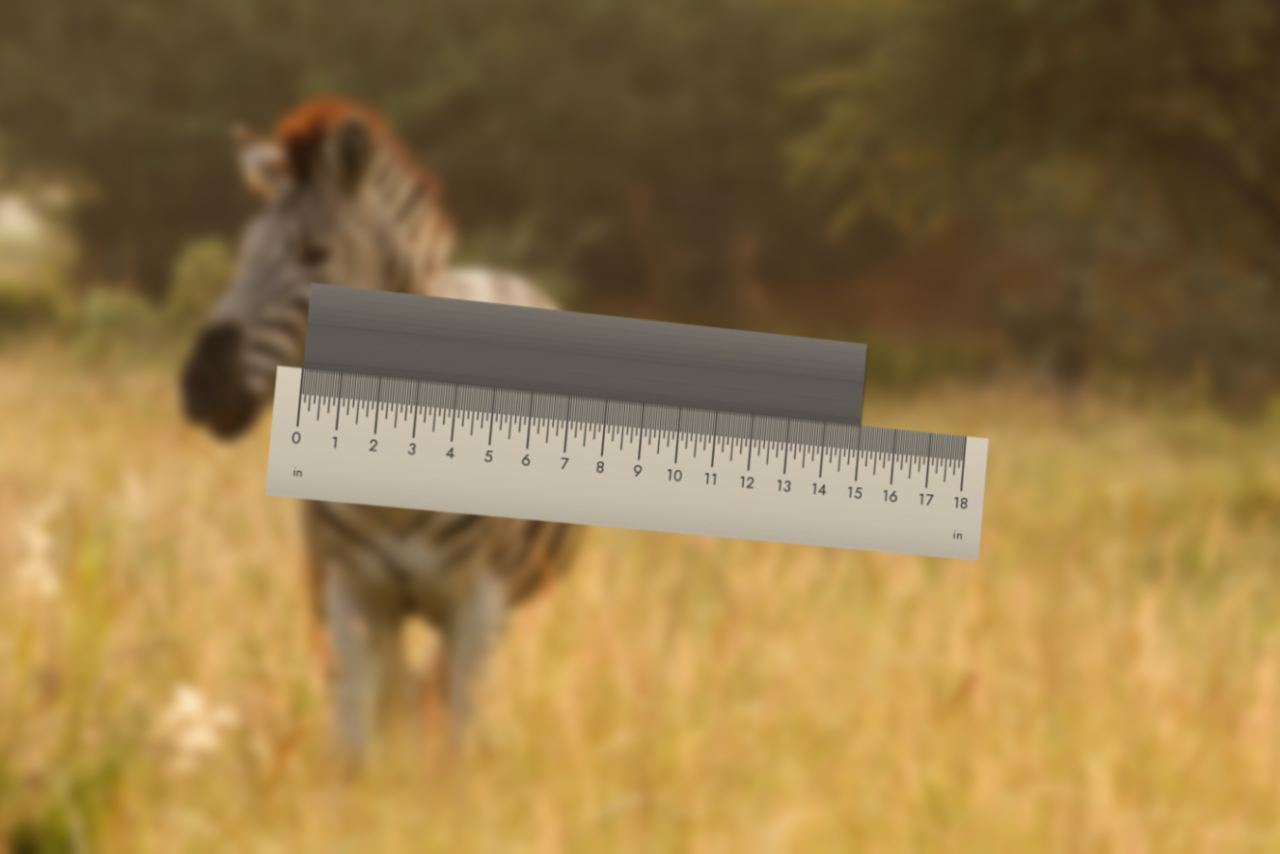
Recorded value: 15 in
